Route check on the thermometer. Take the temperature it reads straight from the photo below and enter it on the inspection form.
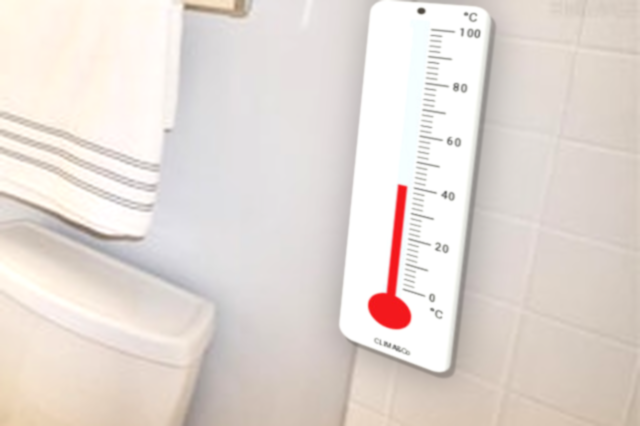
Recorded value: 40 °C
